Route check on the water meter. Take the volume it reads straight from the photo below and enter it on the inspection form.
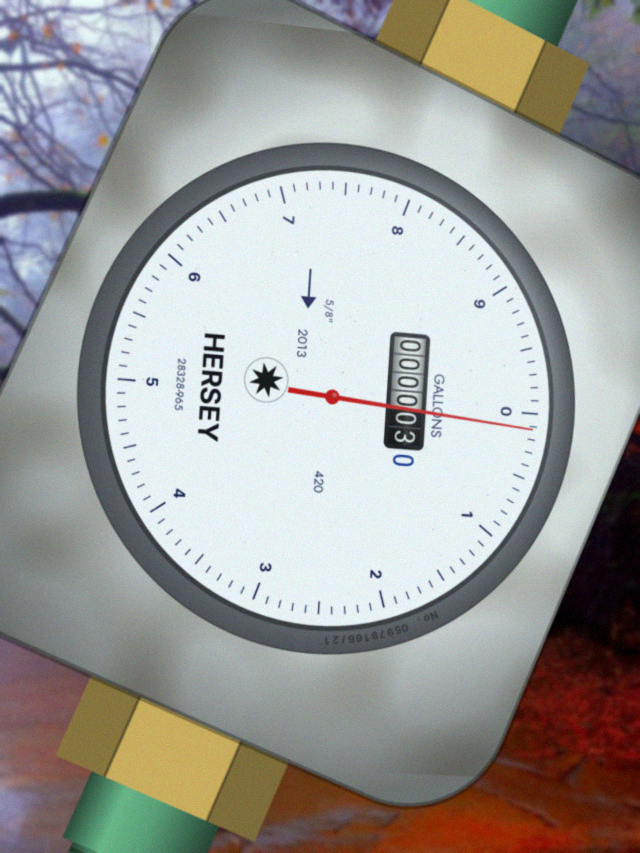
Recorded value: 30.1 gal
